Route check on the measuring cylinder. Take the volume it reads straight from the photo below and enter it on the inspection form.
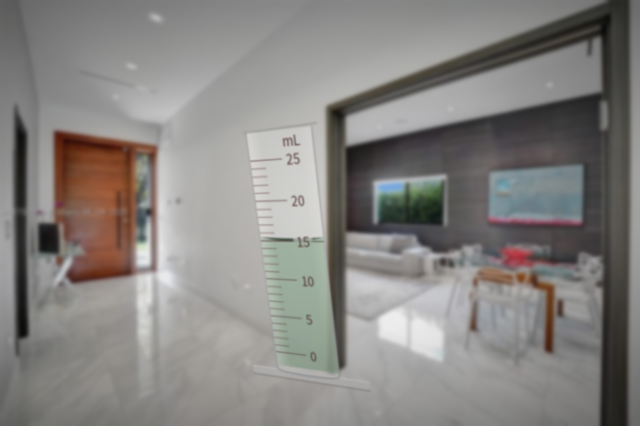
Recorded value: 15 mL
